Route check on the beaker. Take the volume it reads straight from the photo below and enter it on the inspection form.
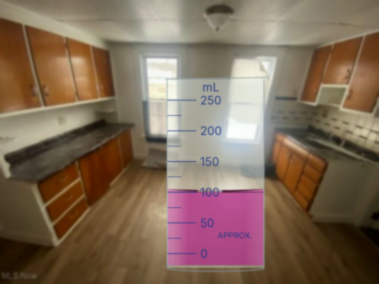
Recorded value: 100 mL
